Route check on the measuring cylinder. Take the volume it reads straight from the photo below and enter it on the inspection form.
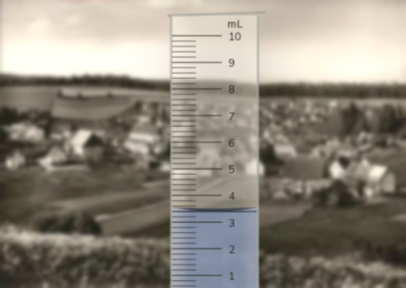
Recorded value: 3.4 mL
